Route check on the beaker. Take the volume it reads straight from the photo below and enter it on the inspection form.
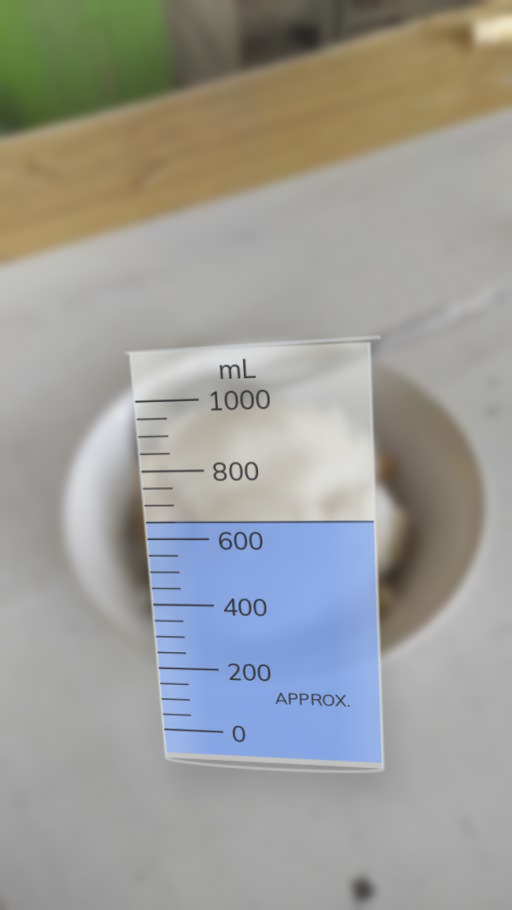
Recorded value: 650 mL
